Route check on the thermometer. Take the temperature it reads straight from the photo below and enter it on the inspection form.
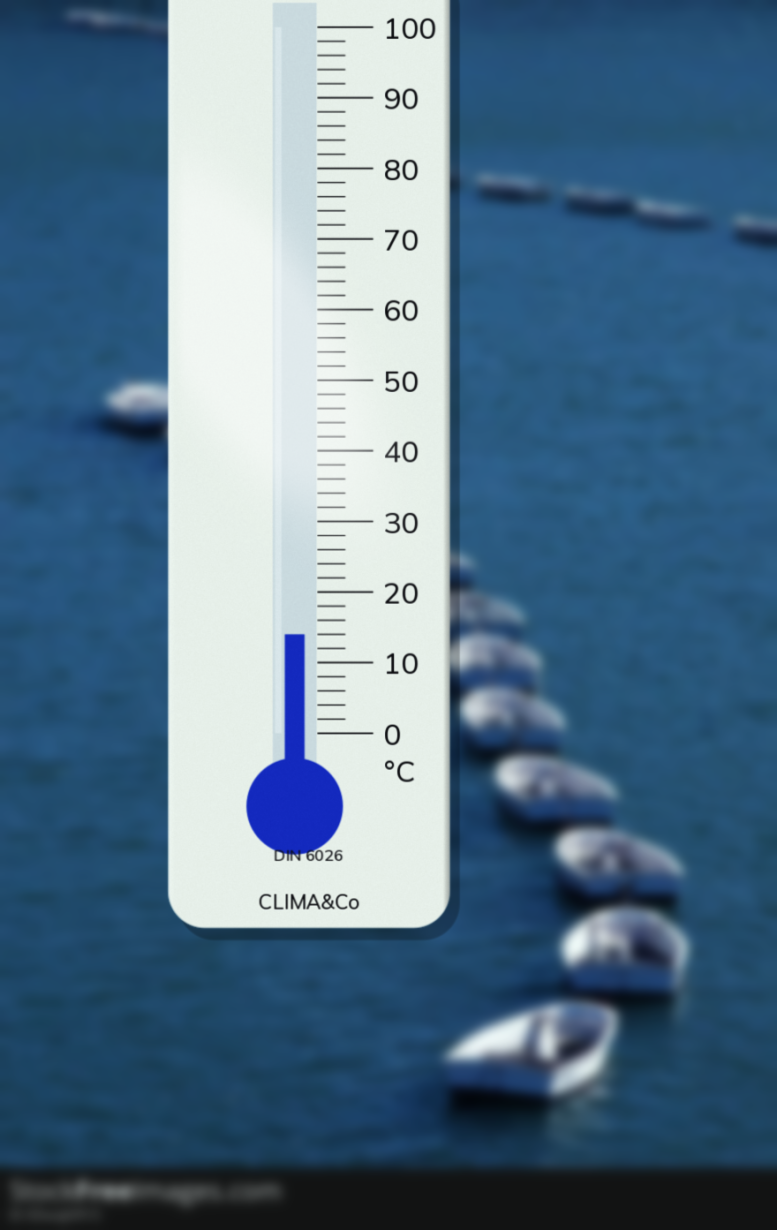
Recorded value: 14 °C
